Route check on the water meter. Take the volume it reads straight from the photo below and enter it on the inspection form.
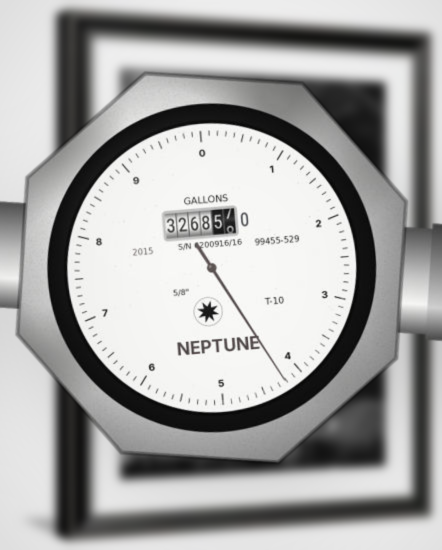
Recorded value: 3268574.2 gal
